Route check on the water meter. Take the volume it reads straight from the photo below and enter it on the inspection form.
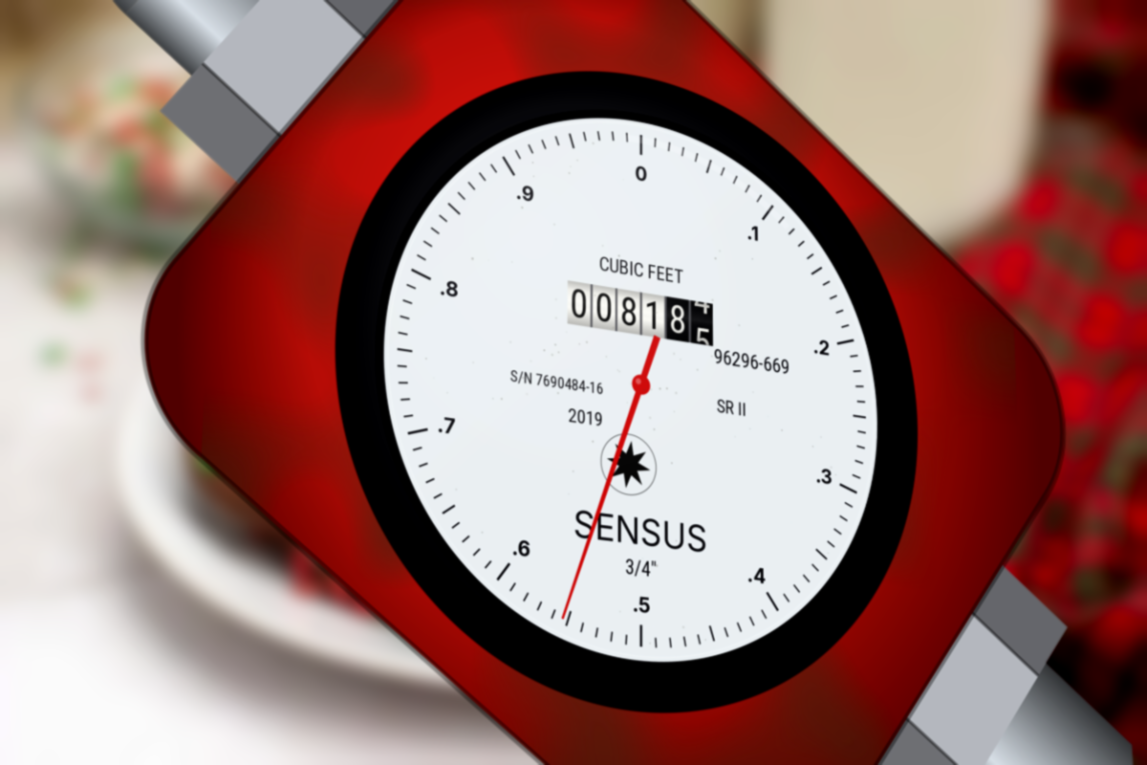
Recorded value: 8184.55 ft³
